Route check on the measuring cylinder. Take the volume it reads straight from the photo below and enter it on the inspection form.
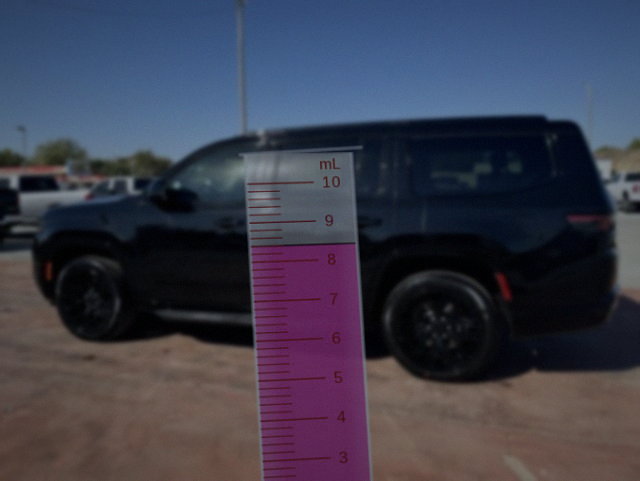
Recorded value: 8.4 mL
